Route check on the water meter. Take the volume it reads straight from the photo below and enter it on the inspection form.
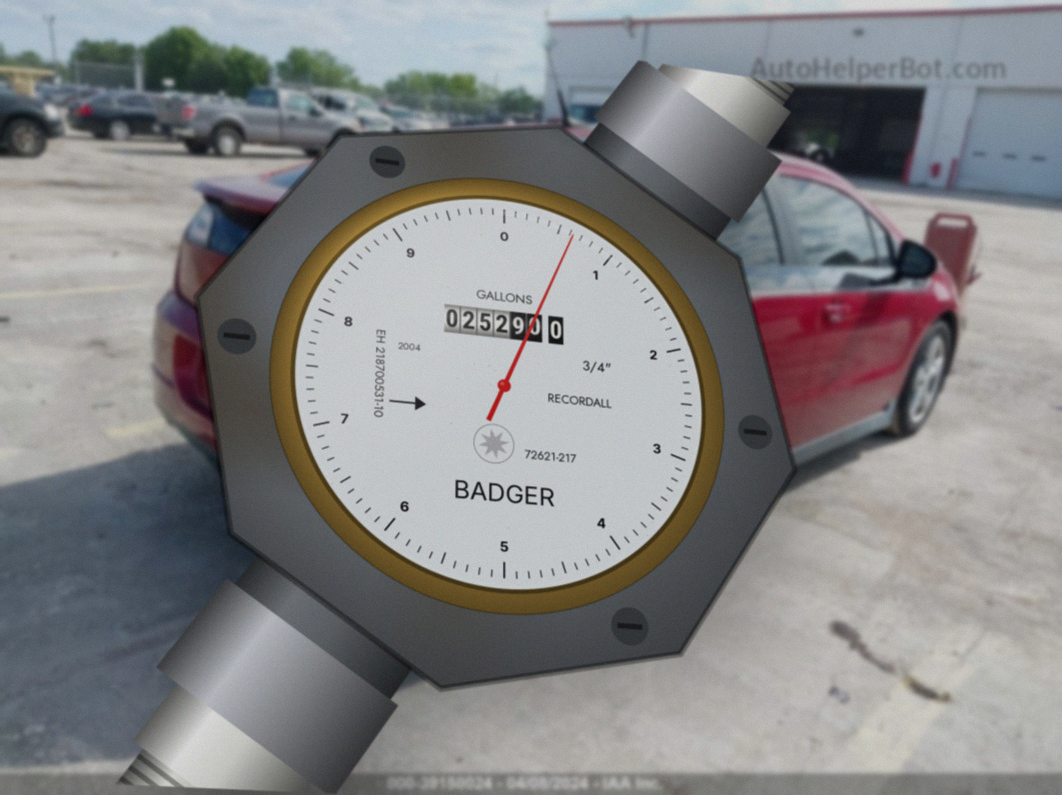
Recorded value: 252900.6 gal
